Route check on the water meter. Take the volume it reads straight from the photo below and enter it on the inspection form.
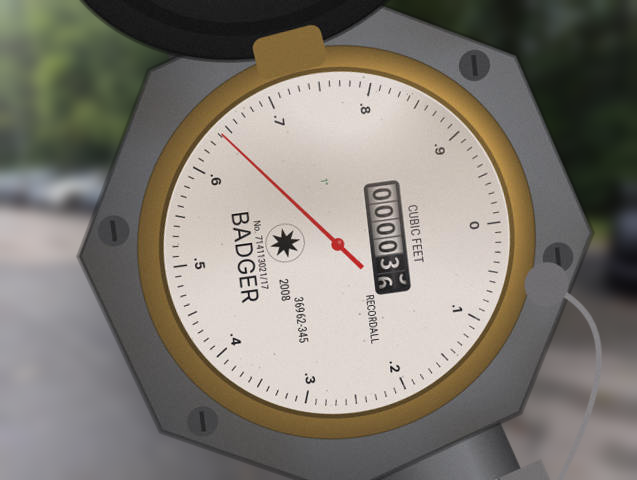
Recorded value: 35.64 ft³
